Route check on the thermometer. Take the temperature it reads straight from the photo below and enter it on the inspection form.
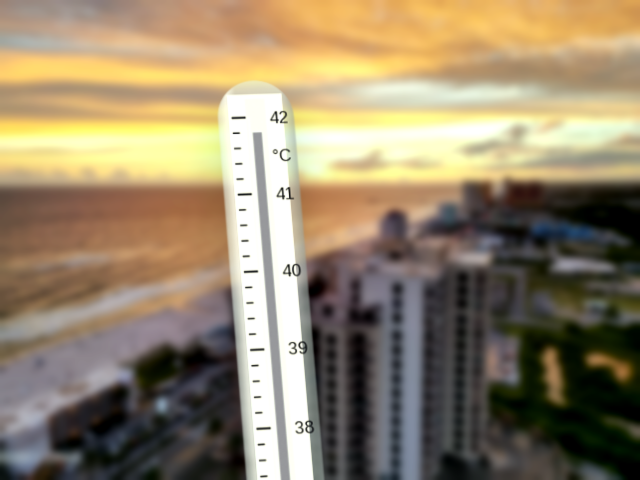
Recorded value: 41.8 °C
